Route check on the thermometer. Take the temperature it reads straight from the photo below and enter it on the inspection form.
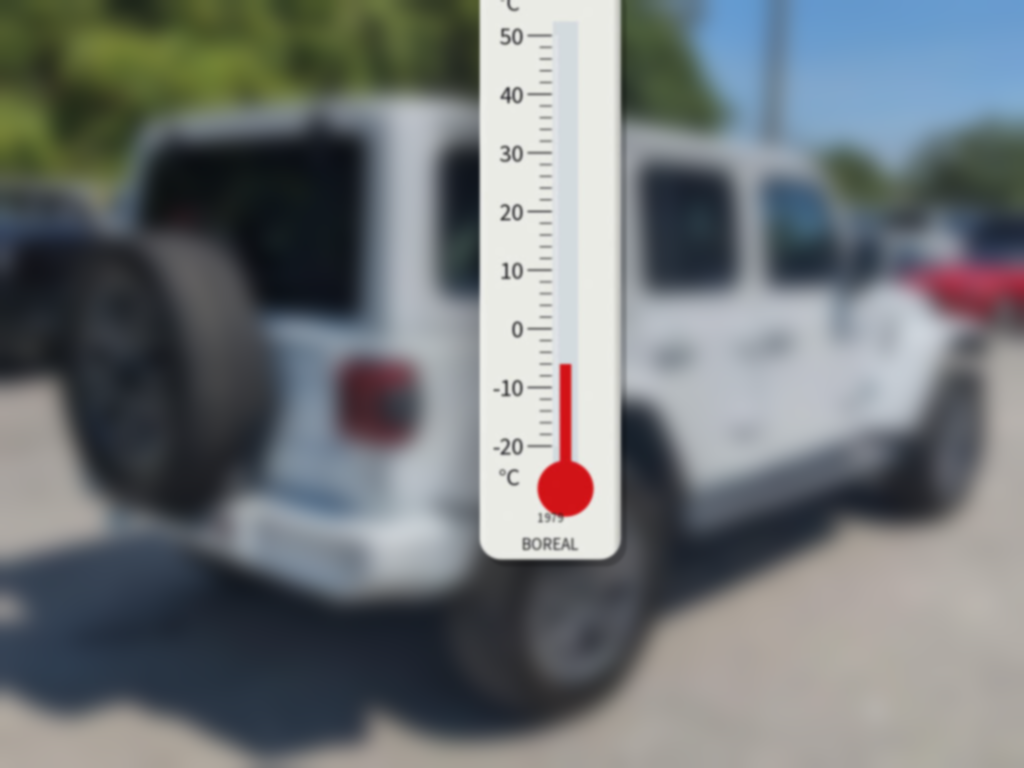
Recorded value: -6 °C
